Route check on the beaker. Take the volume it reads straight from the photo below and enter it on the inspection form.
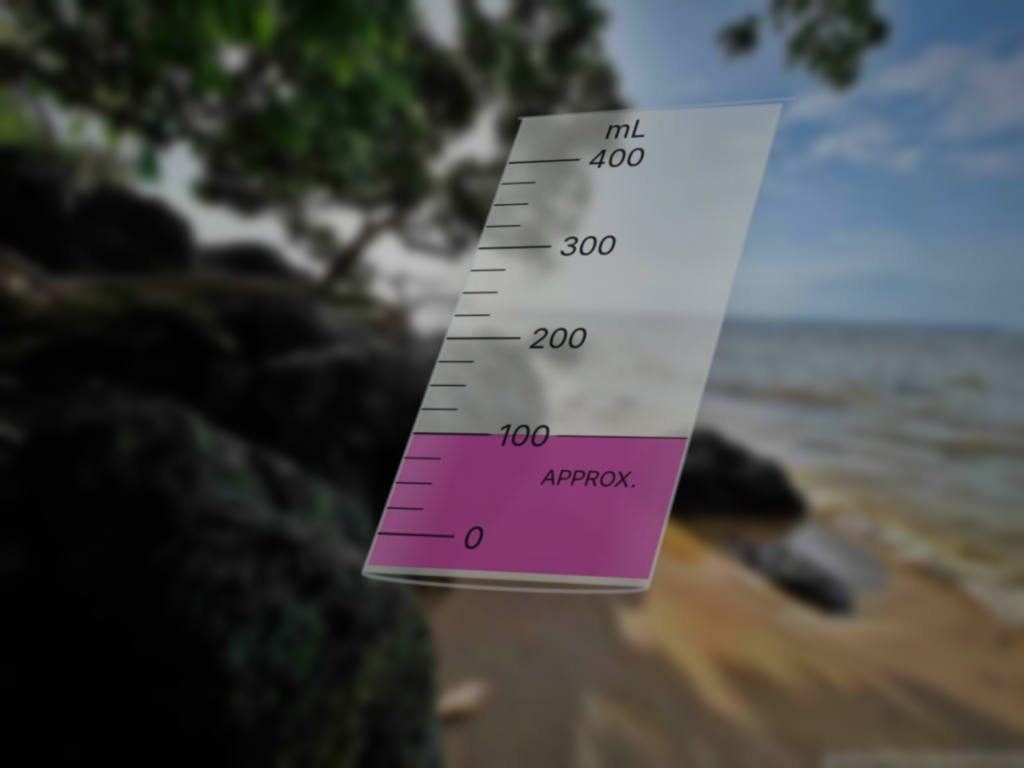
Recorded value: 100 mL
